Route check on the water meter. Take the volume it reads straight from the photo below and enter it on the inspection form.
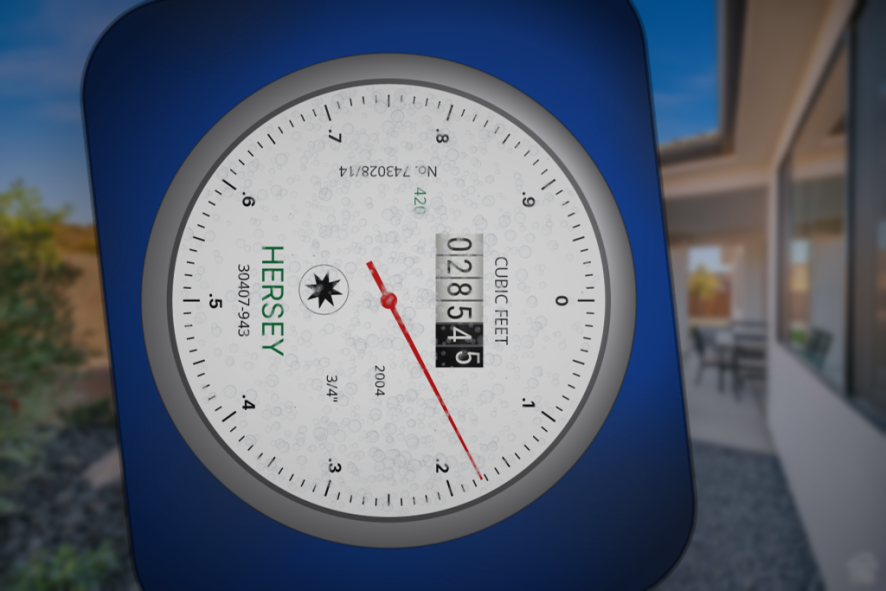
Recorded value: 28545.17 ft³
